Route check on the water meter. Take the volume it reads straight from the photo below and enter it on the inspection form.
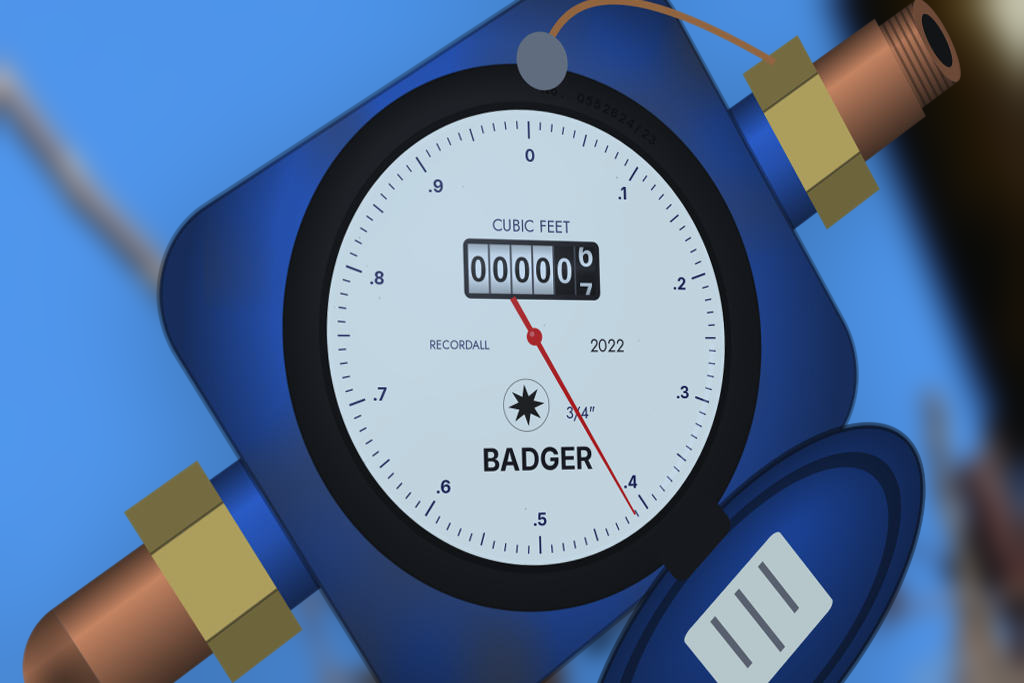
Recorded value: 6.41 ft³
